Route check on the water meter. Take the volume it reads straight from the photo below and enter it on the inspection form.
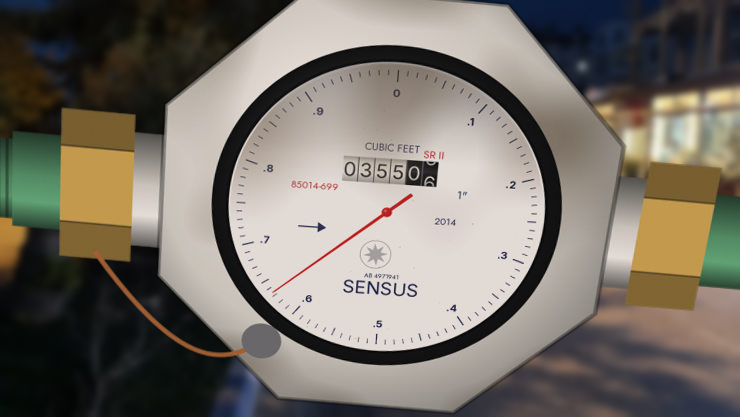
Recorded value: 35505.63 ft³
